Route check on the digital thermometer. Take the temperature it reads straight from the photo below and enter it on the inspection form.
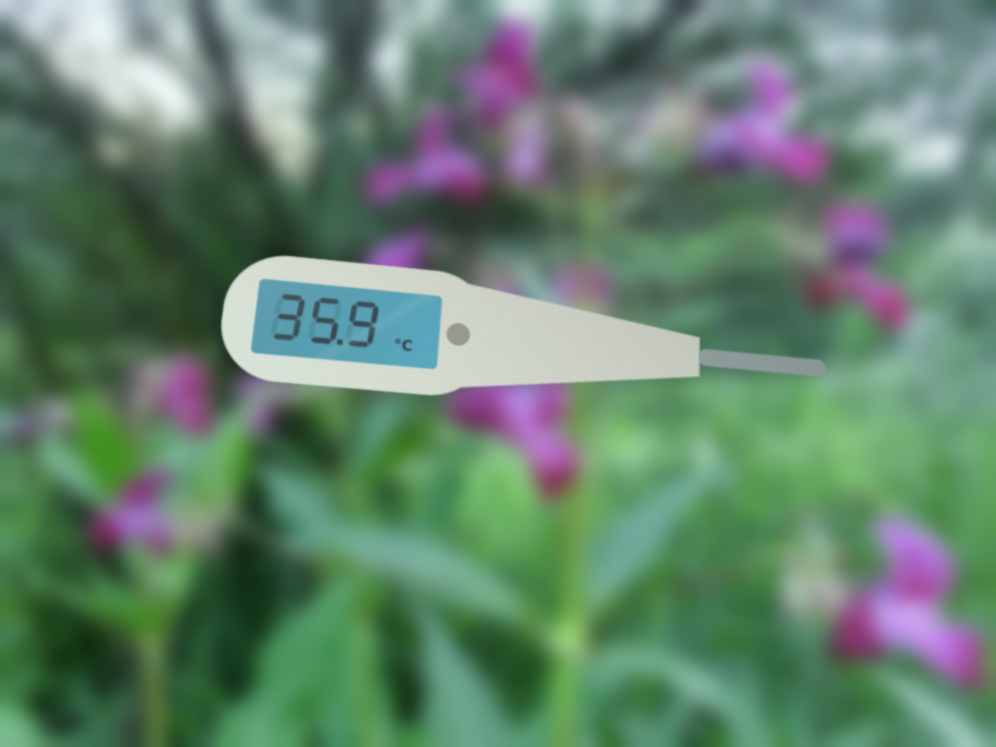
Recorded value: 35.9 °C
